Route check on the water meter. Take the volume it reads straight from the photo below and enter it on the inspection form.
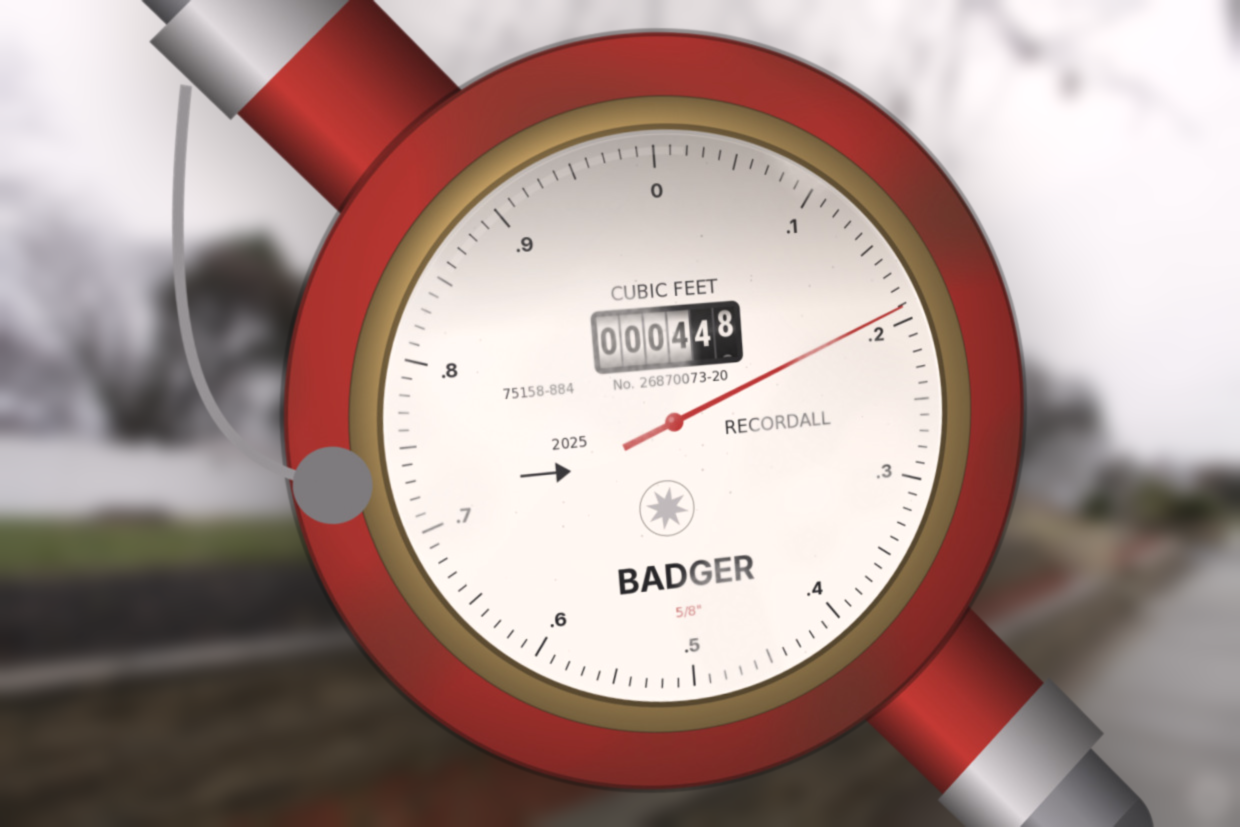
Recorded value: 448.19 ft³
